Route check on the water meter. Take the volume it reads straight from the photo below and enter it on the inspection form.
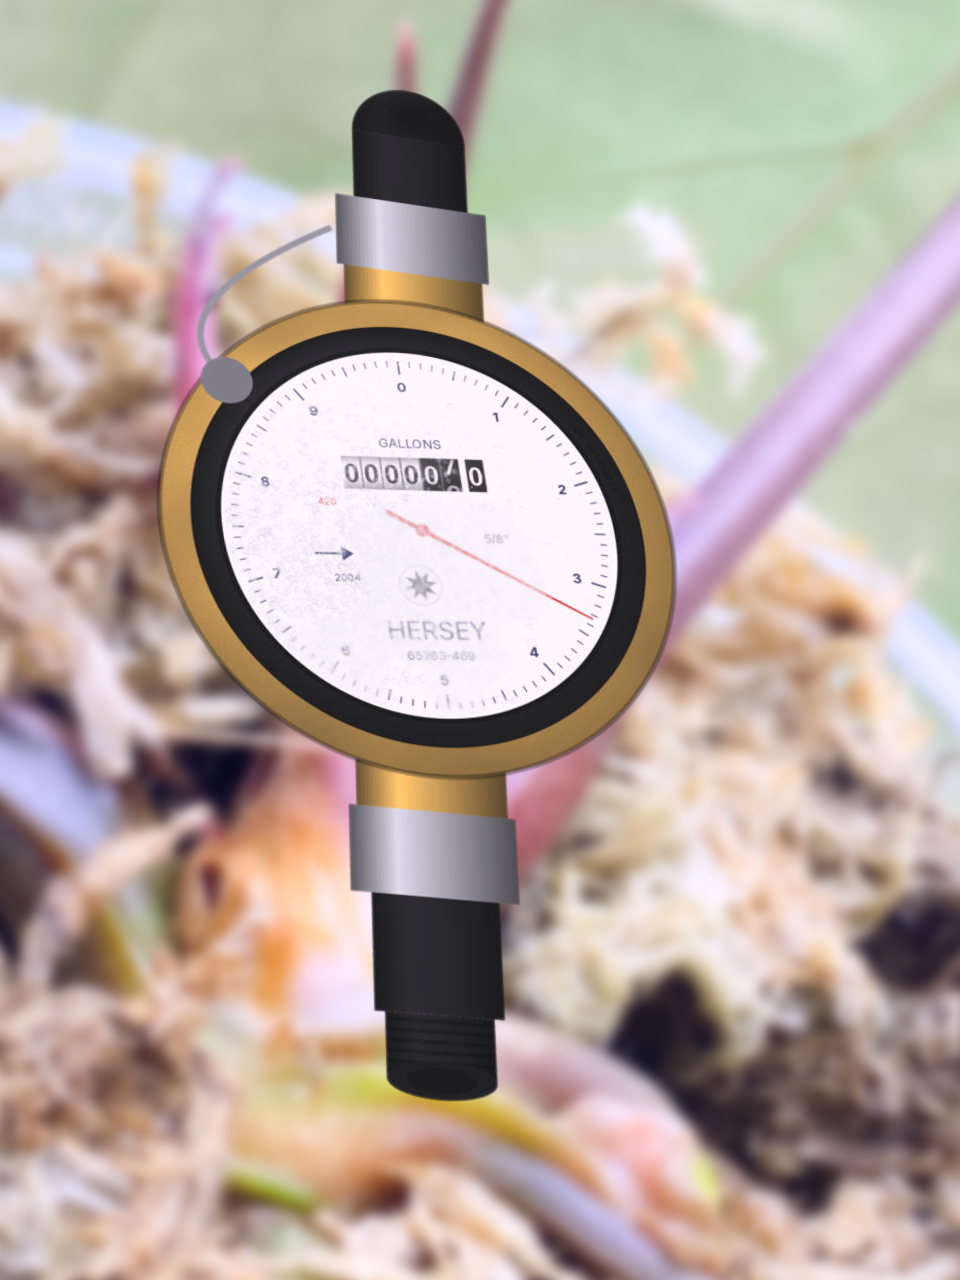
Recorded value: 73.3 gal
